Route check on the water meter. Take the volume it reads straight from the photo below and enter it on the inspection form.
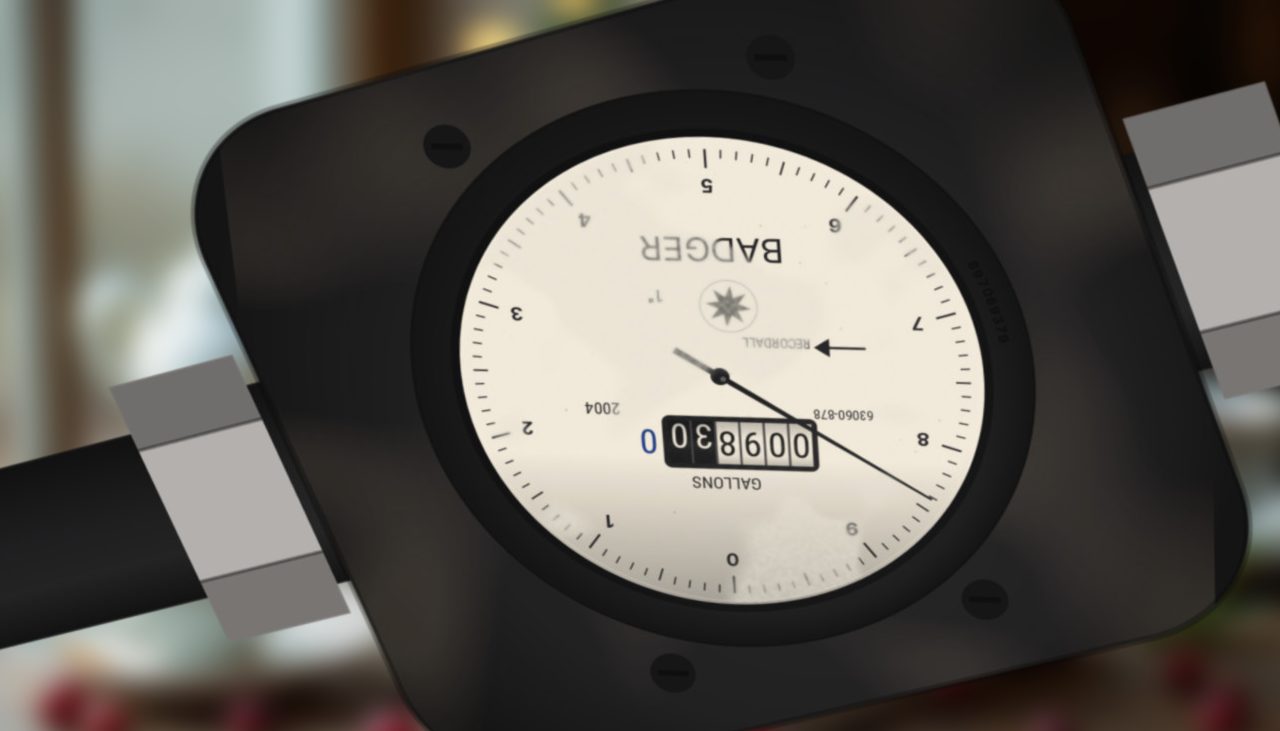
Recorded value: 98298.4 gal
